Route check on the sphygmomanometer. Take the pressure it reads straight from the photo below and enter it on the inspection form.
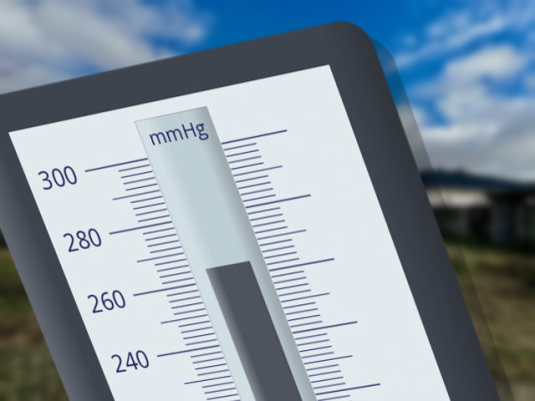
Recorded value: 264 mmHg
